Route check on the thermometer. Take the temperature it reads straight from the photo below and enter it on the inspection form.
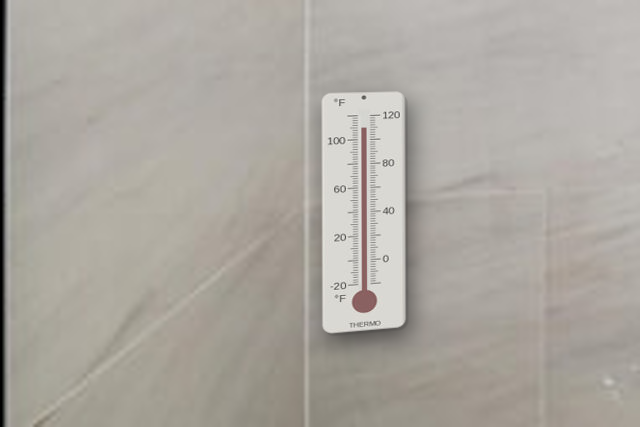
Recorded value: 110 °F
